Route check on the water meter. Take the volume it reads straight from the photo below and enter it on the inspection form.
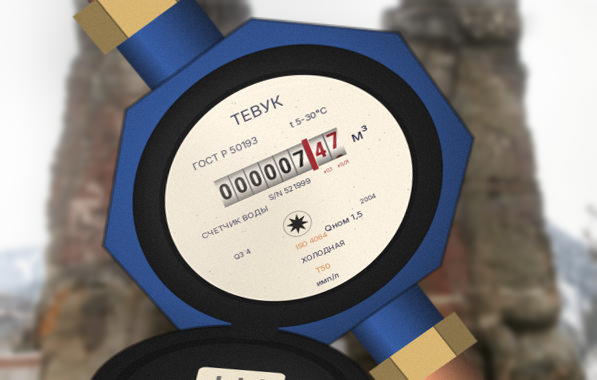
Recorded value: 7.47 m³
